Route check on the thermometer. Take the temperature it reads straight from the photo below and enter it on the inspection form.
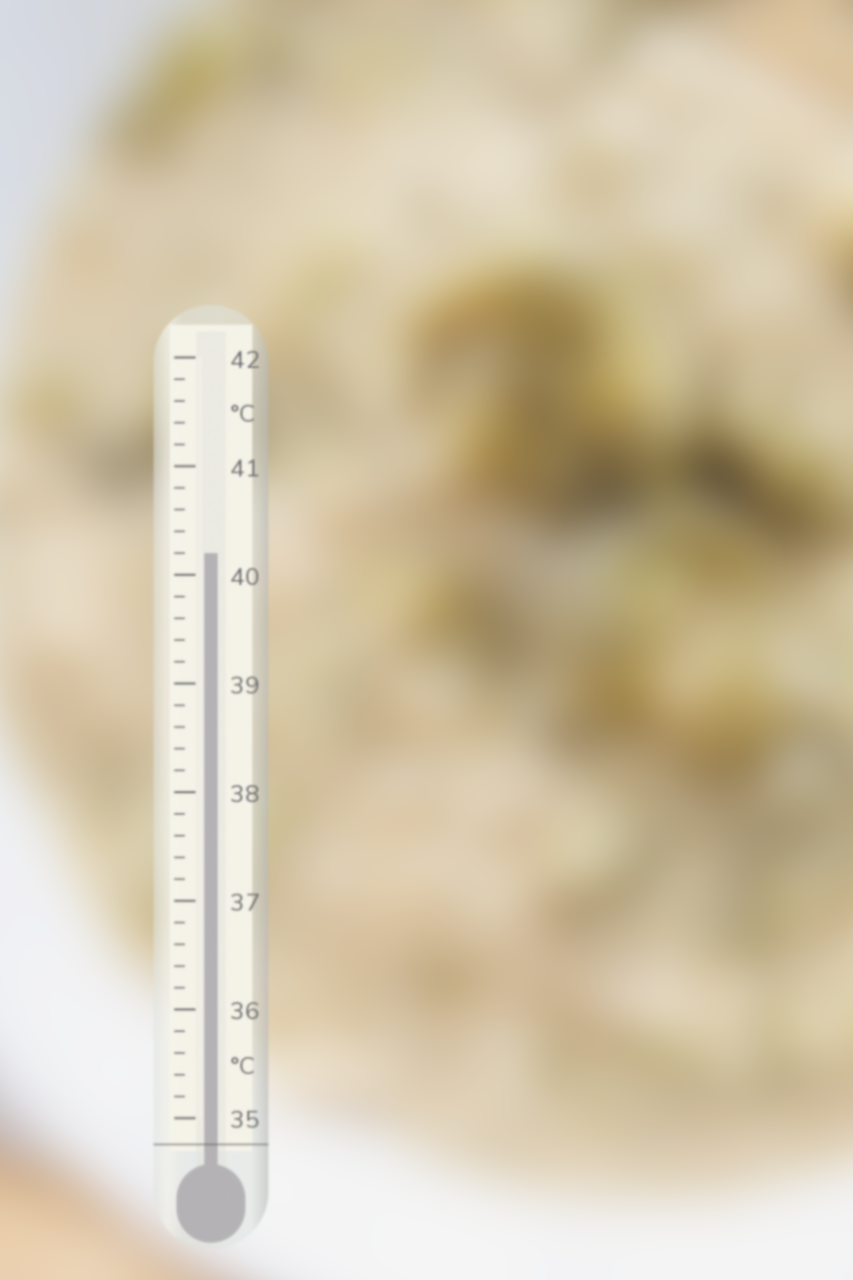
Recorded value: 40.2 °C
